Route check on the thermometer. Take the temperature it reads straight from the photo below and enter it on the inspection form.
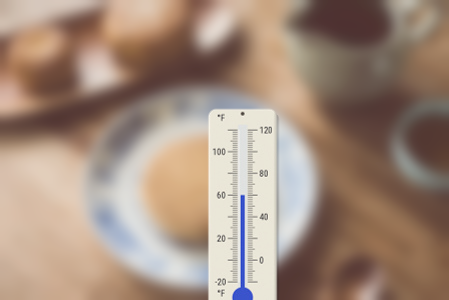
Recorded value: 60 °F
